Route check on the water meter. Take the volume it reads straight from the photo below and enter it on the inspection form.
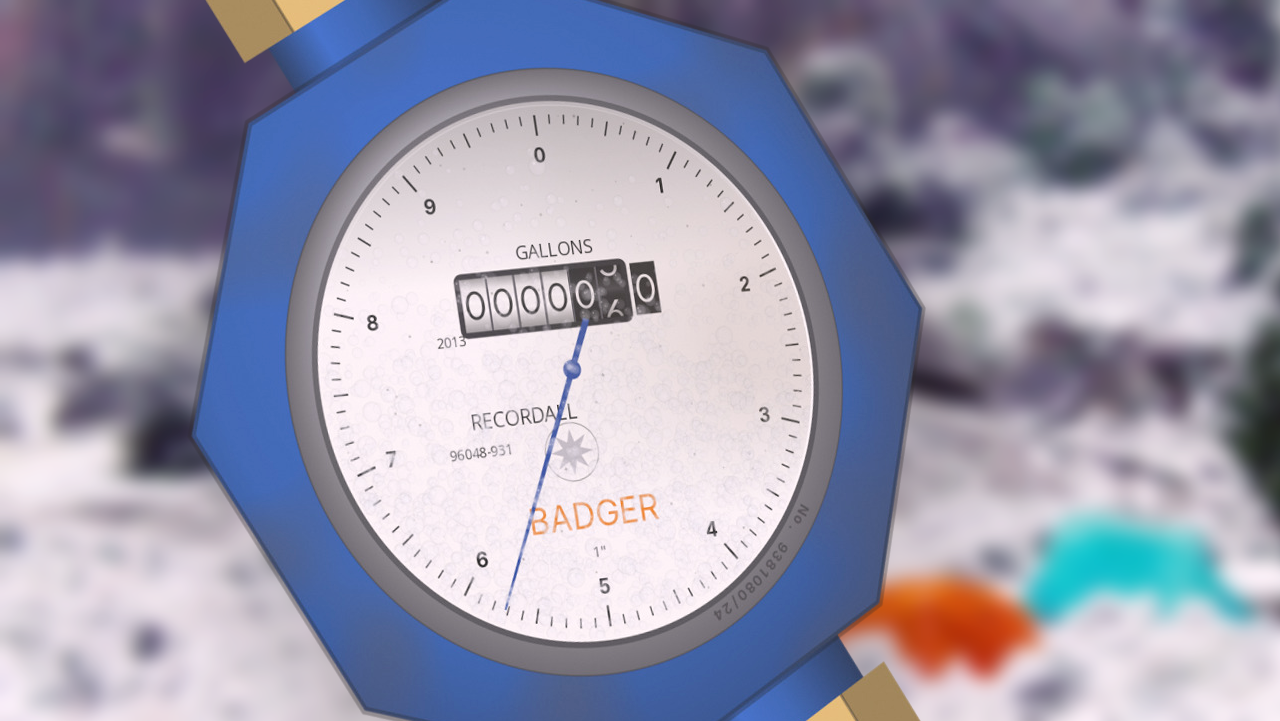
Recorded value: 55.7 gal
